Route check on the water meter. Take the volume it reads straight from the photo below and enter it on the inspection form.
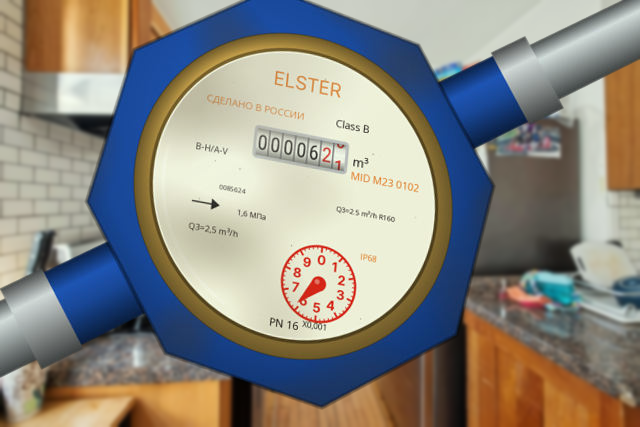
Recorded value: 6.206 m³
